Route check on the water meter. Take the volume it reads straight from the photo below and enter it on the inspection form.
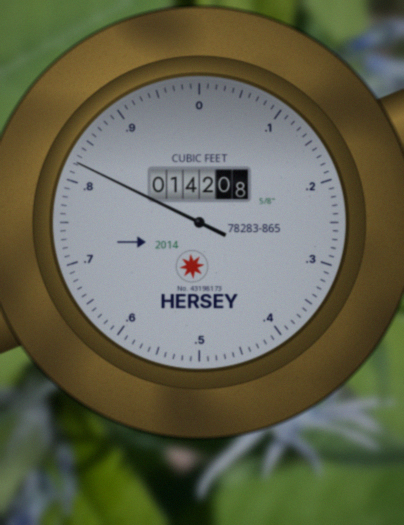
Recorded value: 14207.82 ft³
